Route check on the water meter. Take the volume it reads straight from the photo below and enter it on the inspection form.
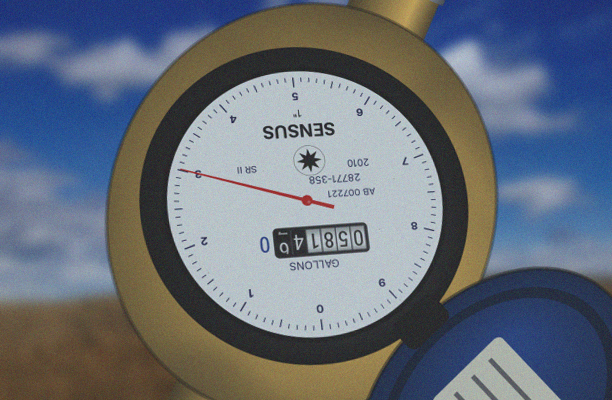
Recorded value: 581463.0 gal
